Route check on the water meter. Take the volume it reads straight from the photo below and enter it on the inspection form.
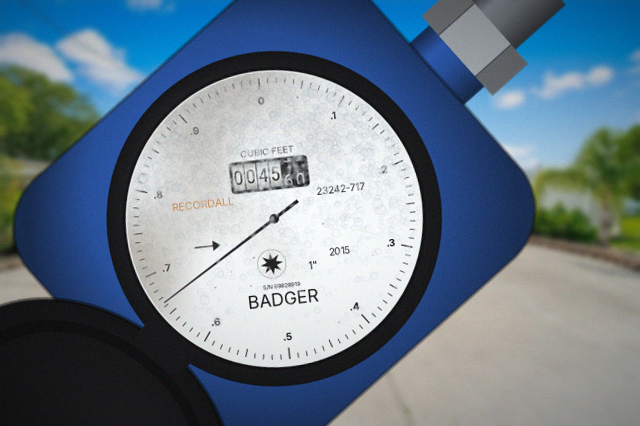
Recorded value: 4559.66 ft³
